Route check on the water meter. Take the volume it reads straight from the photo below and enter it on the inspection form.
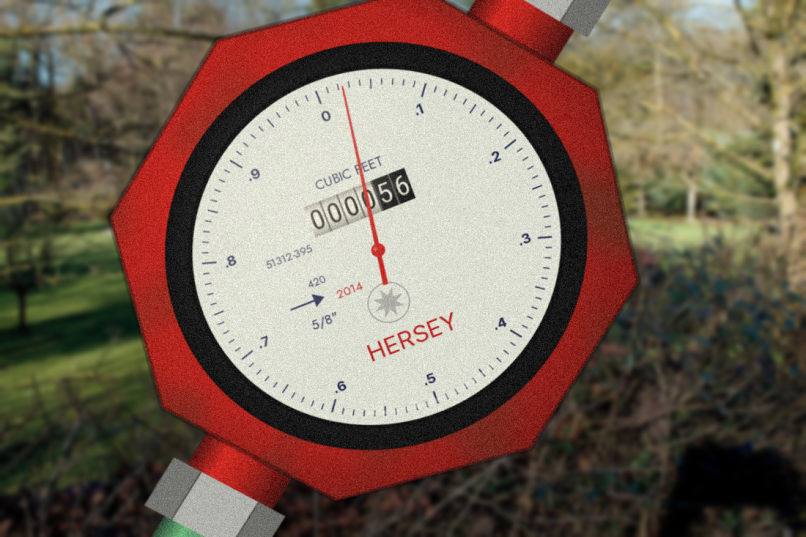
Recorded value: 56.02 ft³
